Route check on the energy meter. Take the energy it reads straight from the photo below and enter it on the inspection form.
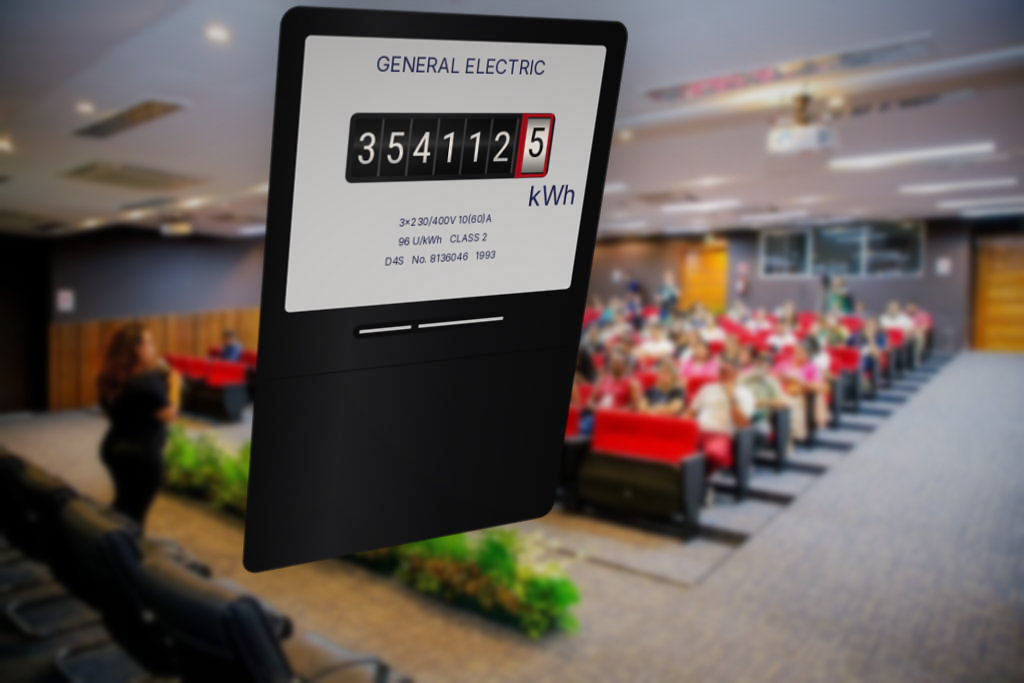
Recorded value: 354112.5 kWh
